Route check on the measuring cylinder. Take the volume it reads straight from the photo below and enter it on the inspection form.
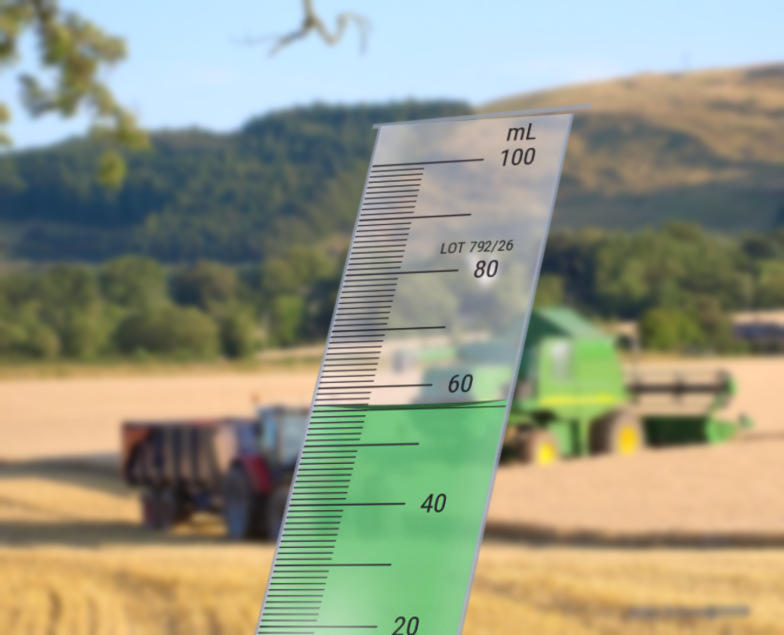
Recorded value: 56 mL
